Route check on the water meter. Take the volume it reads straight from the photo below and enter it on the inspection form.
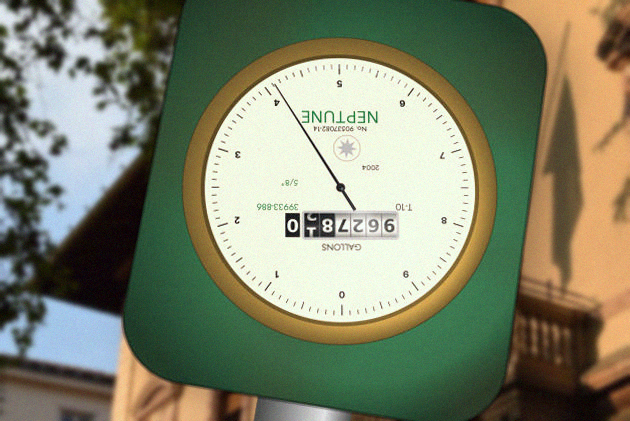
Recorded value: 9627814.1 gal
